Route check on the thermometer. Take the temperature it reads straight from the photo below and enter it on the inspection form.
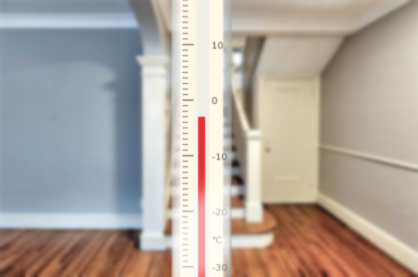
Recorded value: -3 °C
